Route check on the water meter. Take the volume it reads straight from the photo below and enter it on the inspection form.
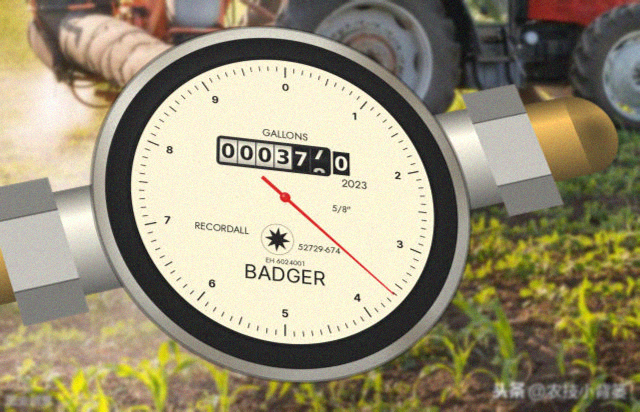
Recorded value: 3773.6 gal
